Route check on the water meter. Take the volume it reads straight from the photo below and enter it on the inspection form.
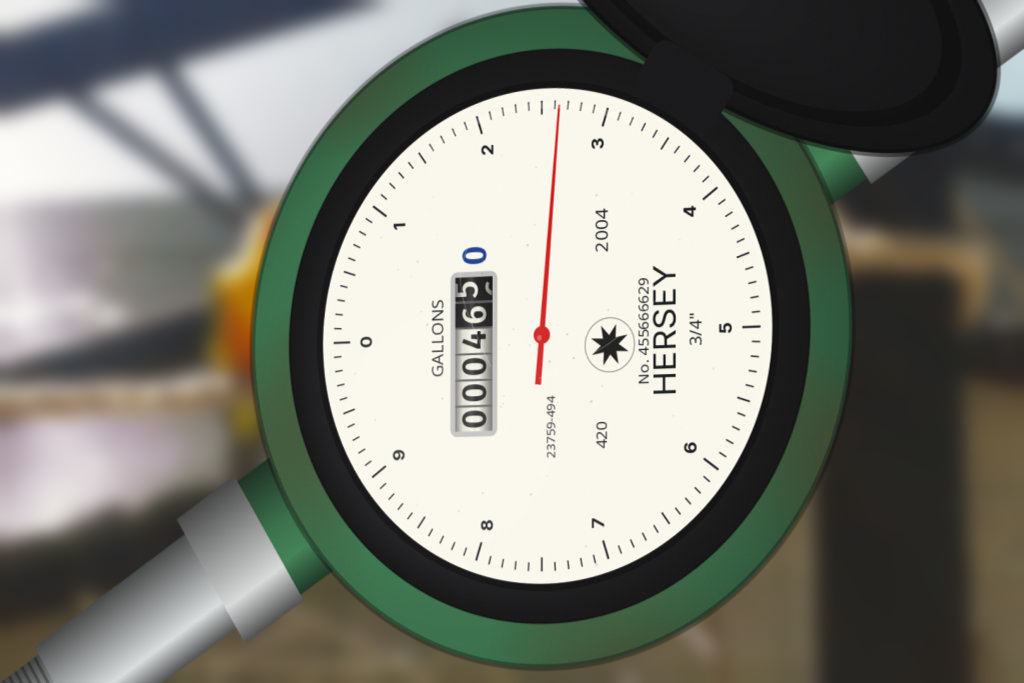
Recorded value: 4652.6 gal
